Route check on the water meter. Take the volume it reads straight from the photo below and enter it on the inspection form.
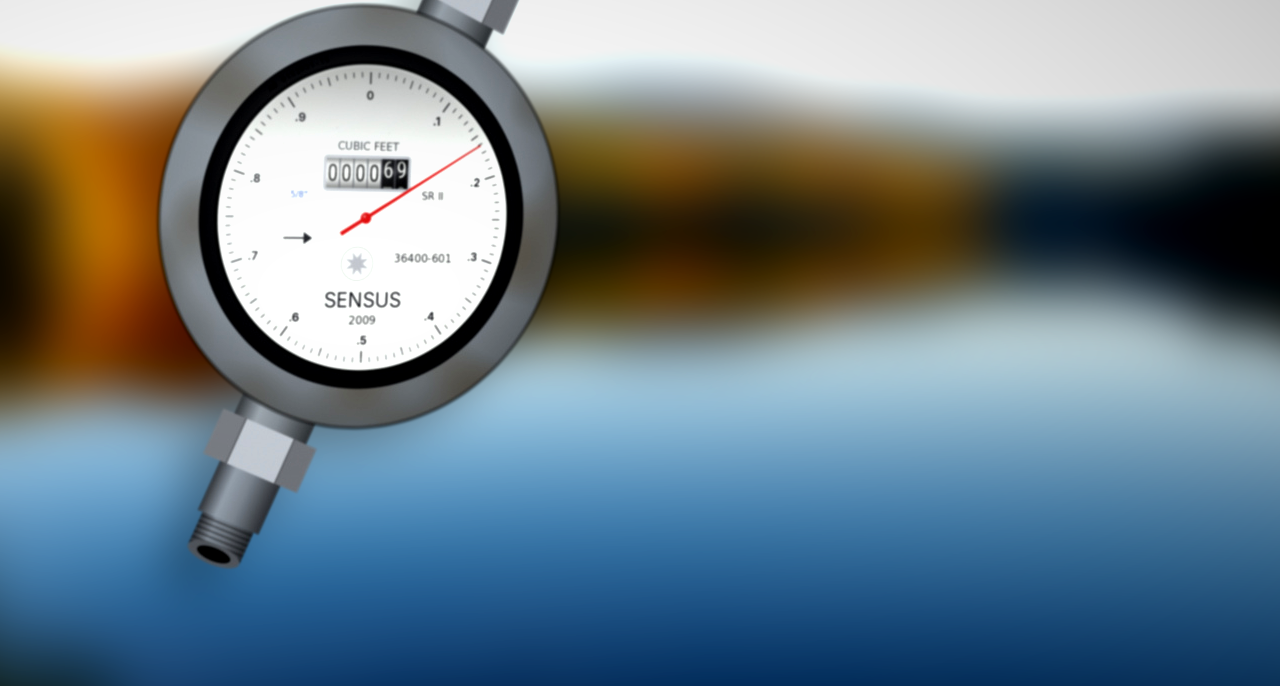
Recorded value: 69.16 ft³
